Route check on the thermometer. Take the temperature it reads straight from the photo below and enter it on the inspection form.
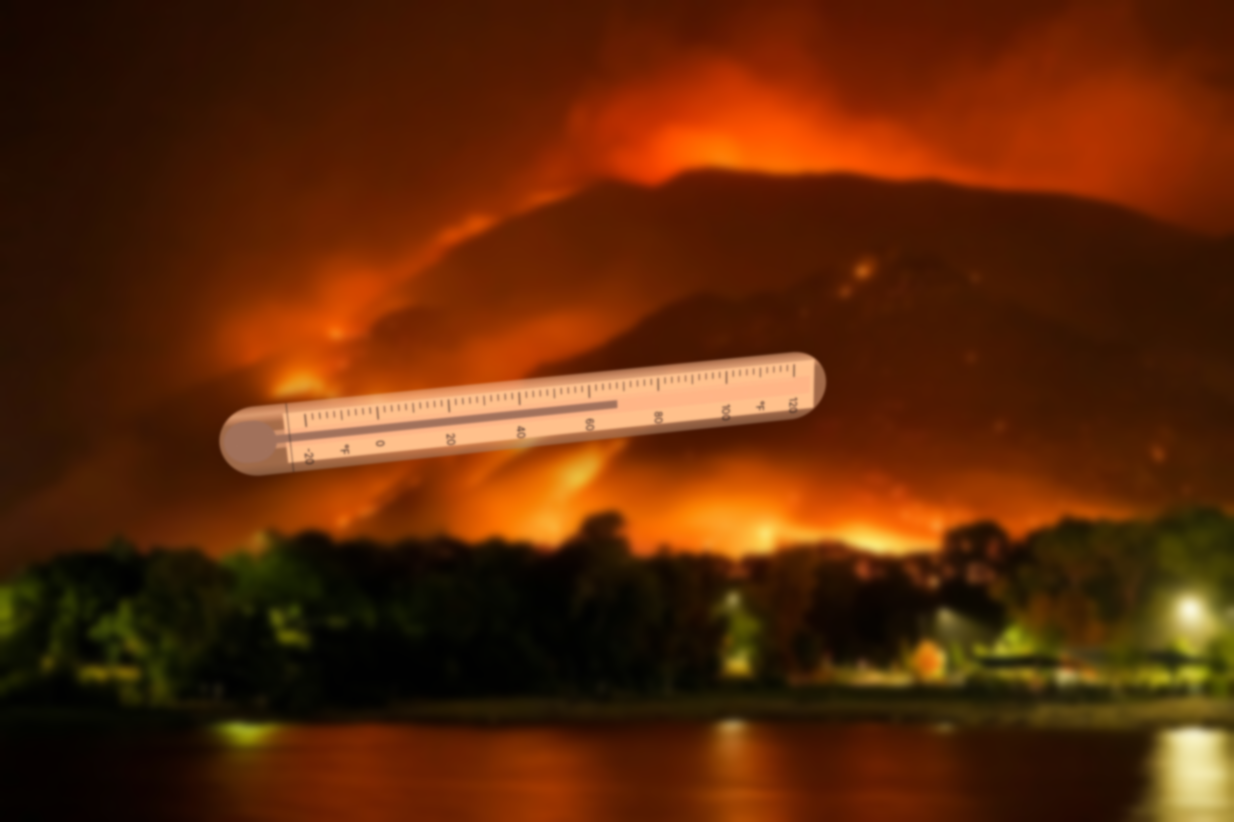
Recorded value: 68 °F
